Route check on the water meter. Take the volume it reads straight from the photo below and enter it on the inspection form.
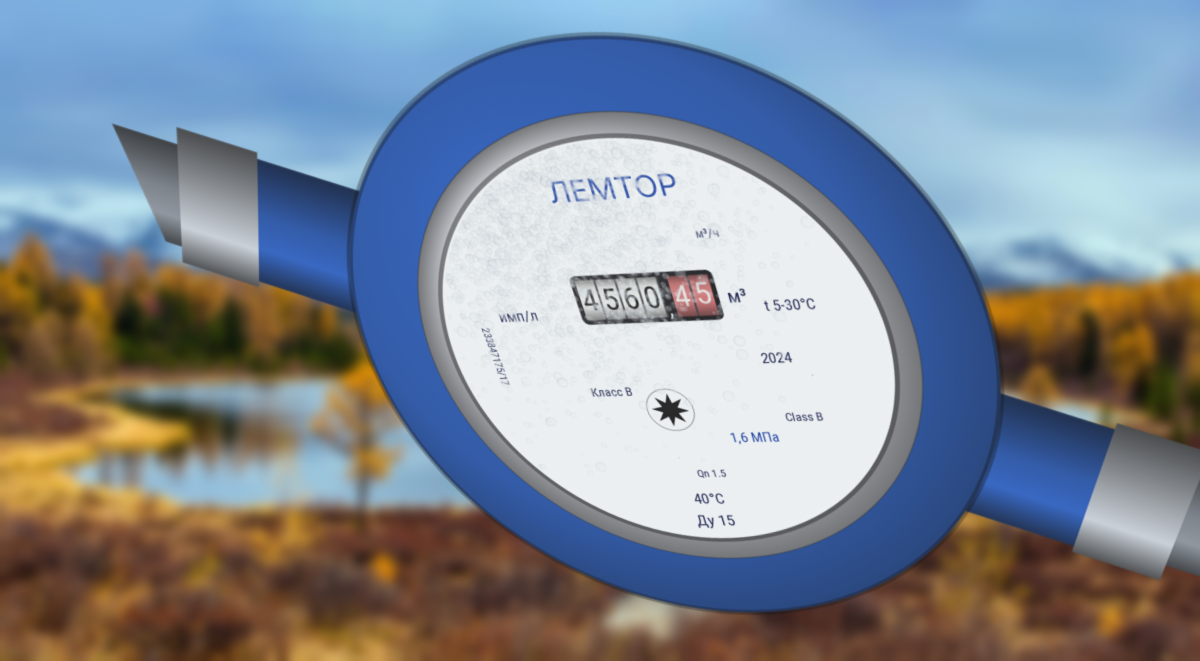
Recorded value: 4560.45 m³
